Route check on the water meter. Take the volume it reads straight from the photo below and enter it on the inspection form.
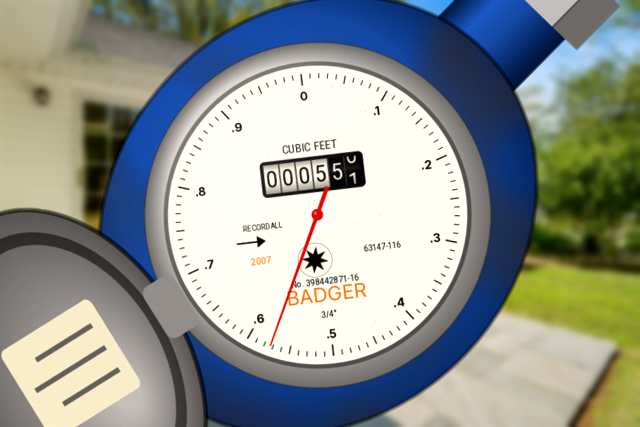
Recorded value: 550.57 ft³
